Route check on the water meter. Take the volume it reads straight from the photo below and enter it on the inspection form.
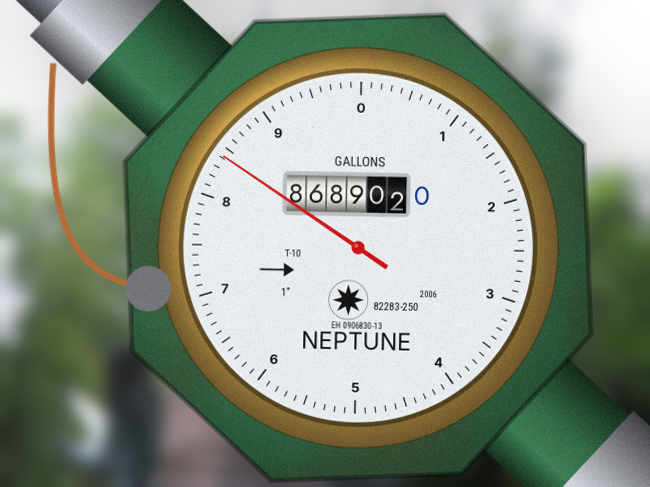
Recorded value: 8689018.4 gal
